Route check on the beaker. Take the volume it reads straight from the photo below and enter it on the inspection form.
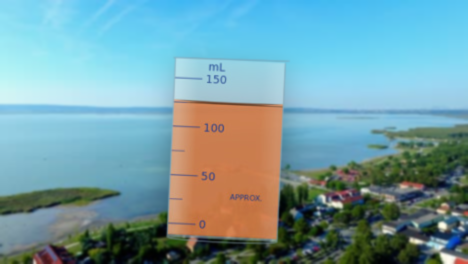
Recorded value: 125 mL
